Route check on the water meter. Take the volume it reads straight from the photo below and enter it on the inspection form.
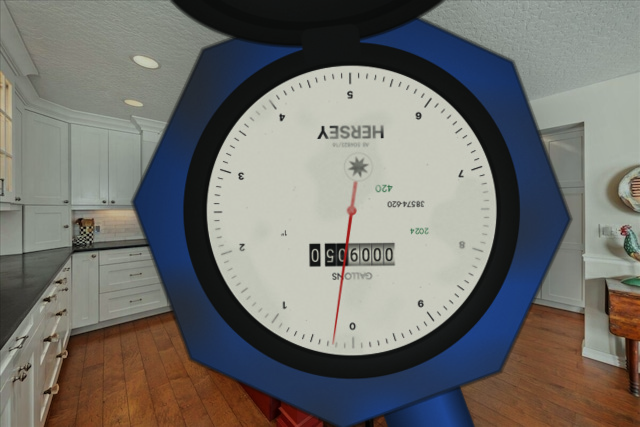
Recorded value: 9050.2 gal
